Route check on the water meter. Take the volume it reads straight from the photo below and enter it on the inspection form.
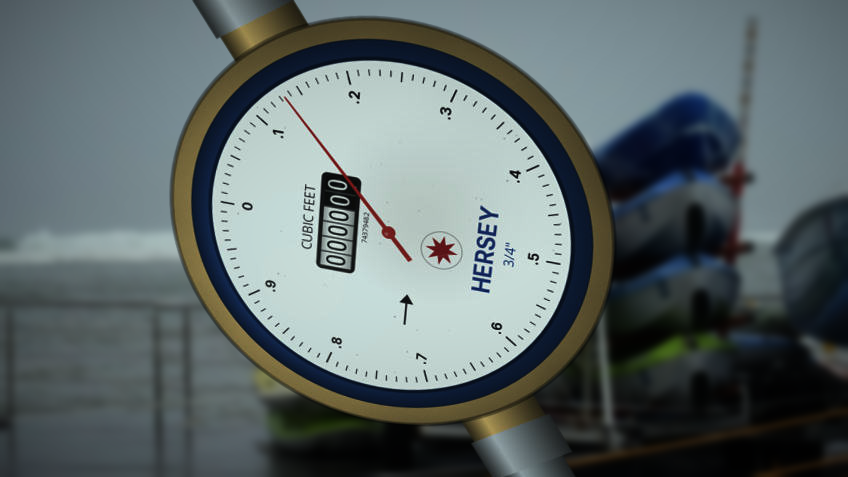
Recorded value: 0.13 ft³
